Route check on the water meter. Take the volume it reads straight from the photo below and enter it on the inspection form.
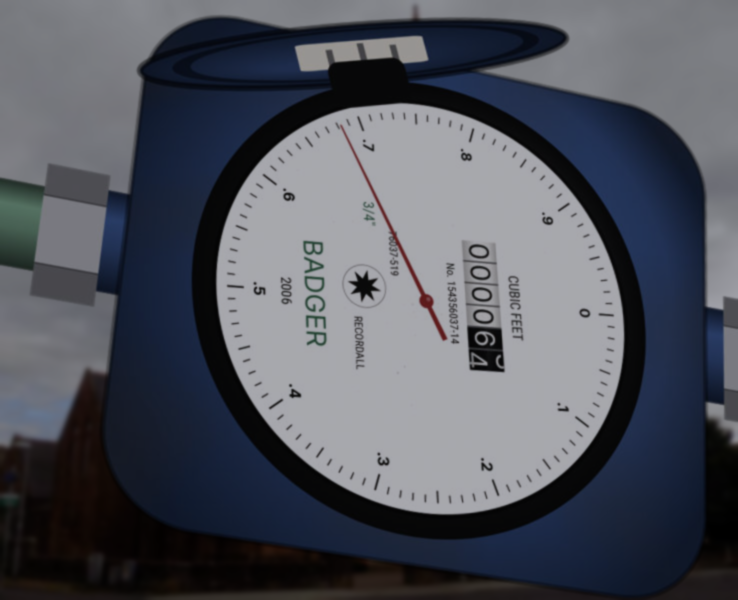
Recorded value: 63.68 ft³
